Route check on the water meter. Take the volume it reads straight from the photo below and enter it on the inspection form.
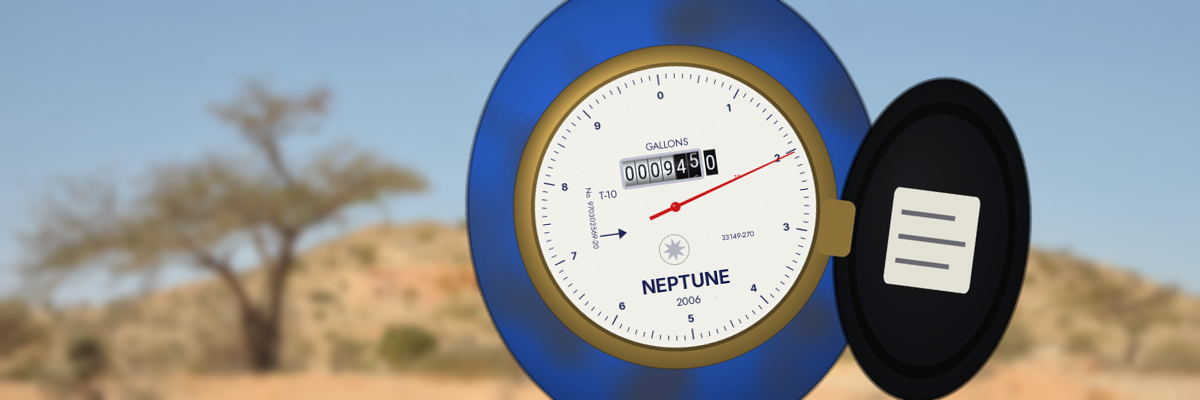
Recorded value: 9452.0 gal
